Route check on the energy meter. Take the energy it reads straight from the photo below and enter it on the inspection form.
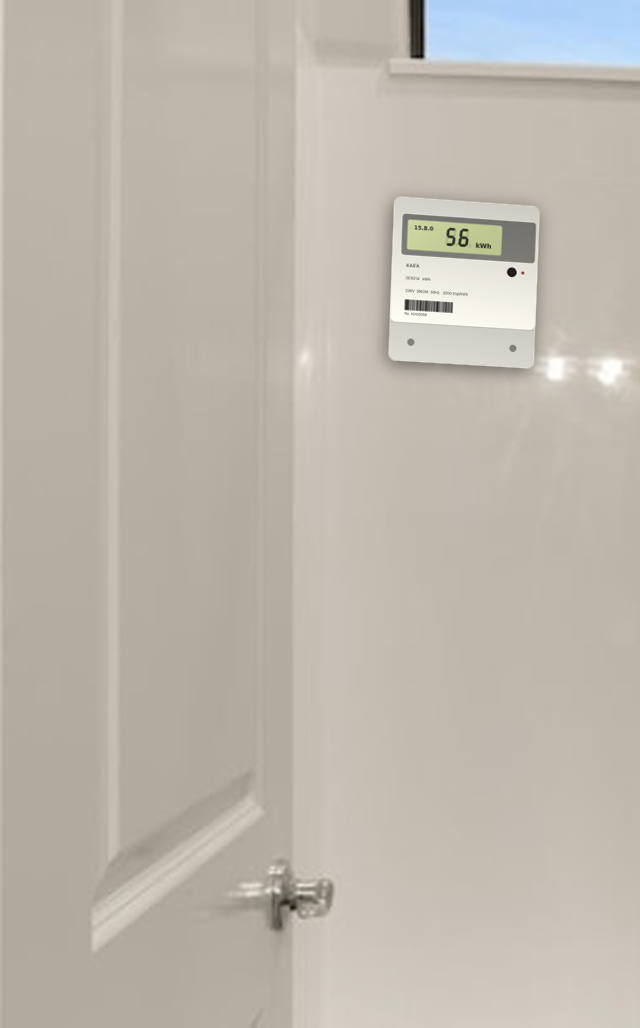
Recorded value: 56 kWh
